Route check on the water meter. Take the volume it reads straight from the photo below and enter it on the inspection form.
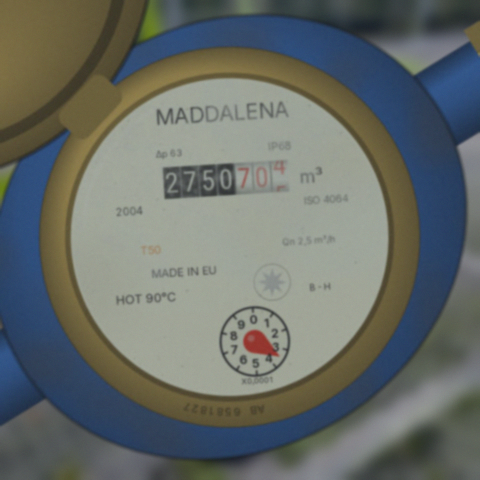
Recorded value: 2750.7043 m³
